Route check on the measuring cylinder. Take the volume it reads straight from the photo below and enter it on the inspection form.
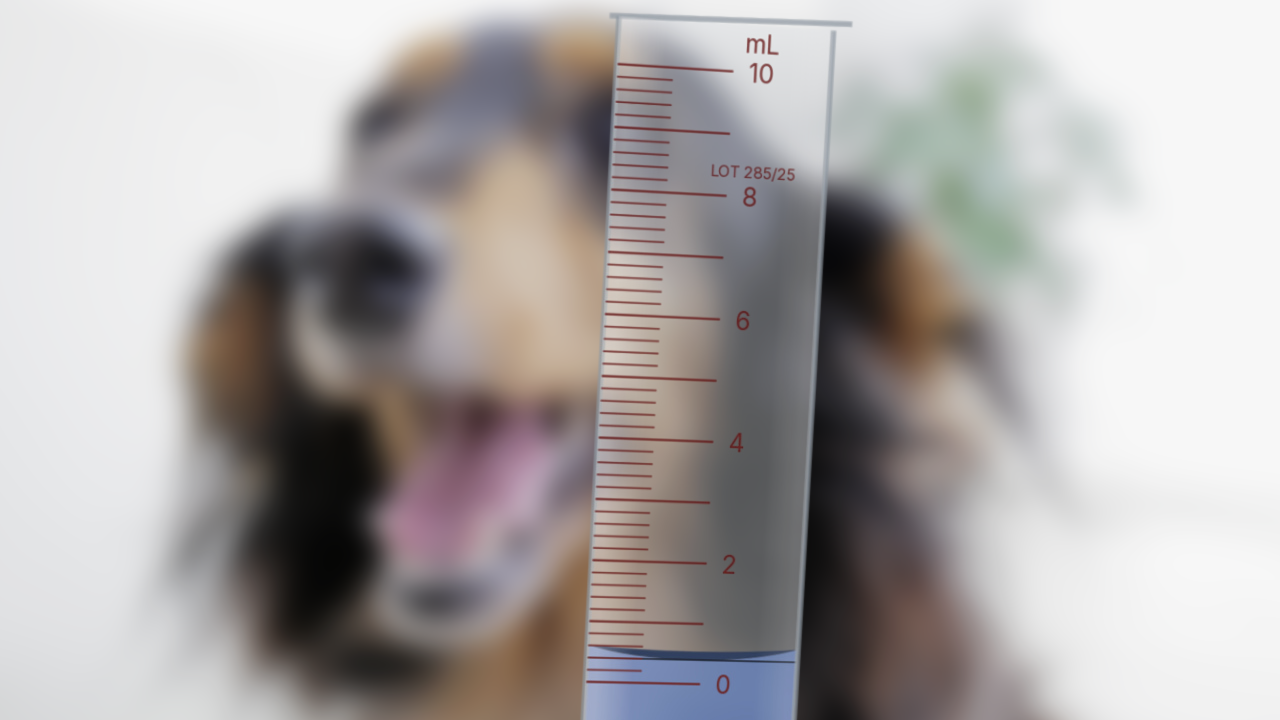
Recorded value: 0.4 mL
